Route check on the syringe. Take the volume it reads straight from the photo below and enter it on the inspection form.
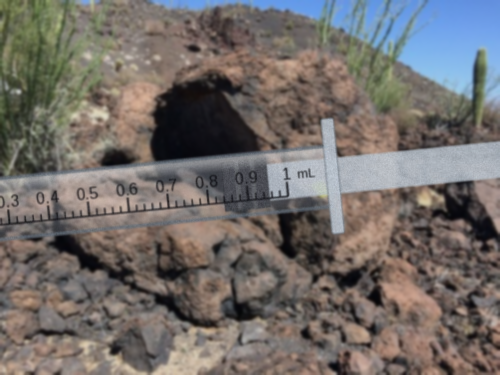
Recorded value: 0.84 mL
